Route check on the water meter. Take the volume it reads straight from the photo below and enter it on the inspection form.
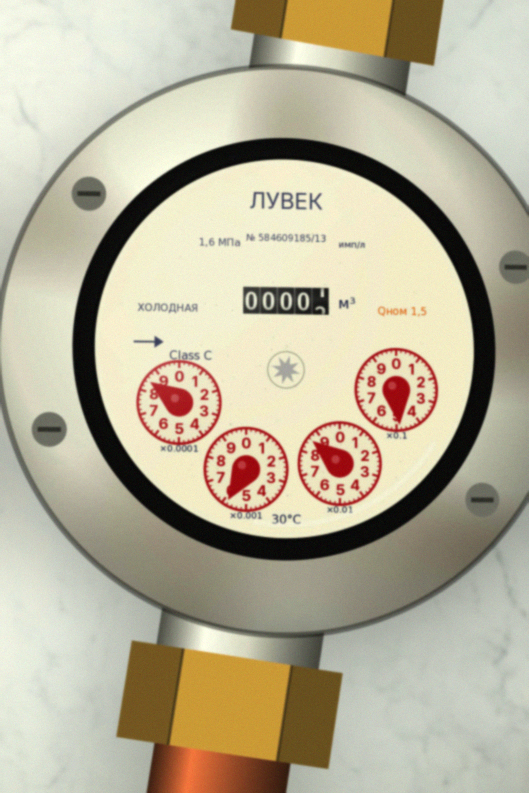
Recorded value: 1.4858 m³
